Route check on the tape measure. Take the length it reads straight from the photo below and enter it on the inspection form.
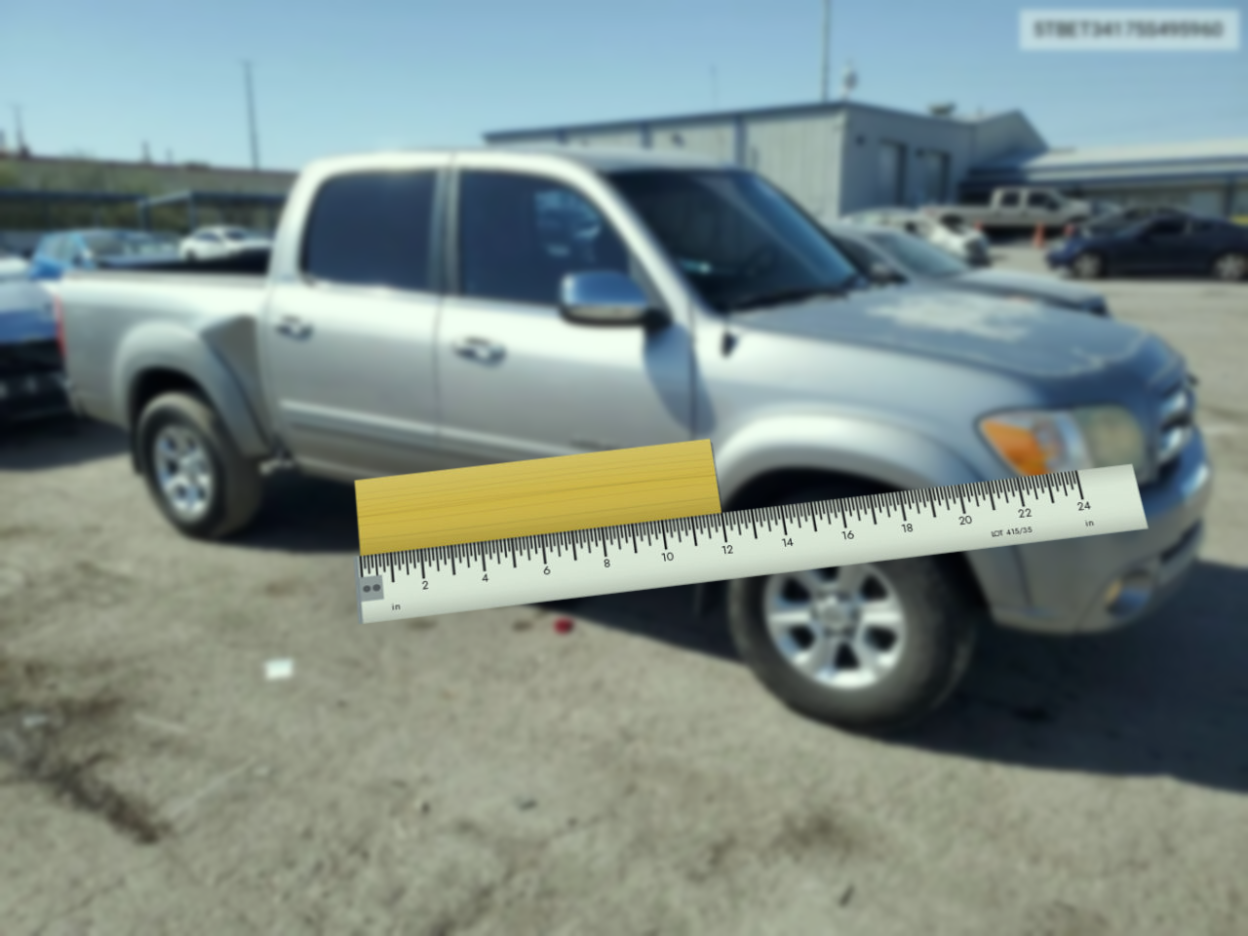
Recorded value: 12 in
